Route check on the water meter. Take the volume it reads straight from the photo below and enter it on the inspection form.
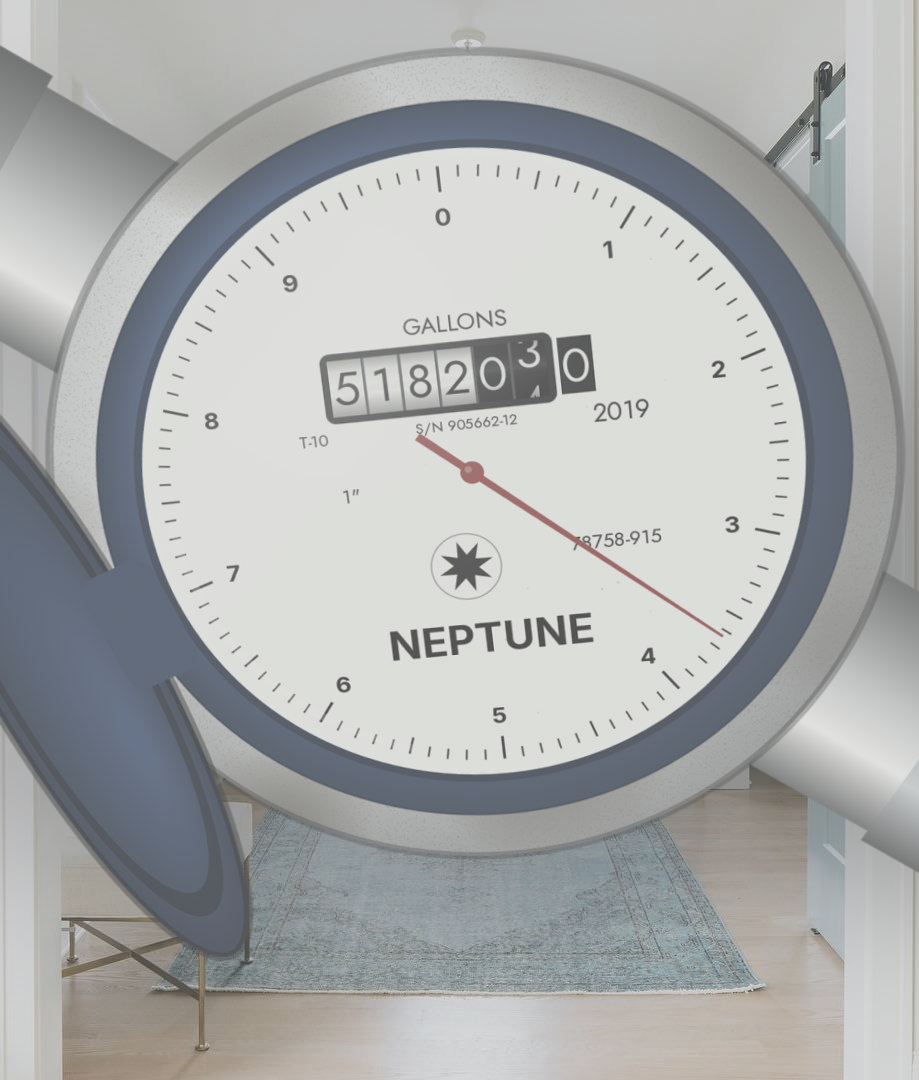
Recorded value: 5182033.6 gal
